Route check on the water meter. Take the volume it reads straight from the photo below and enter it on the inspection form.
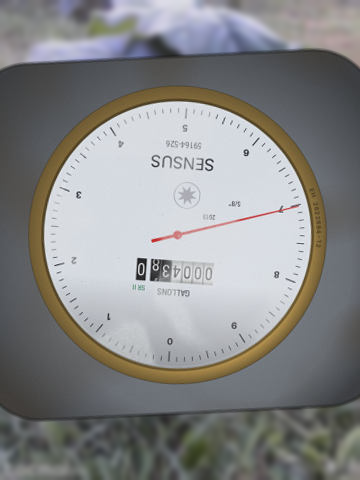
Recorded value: 4377.0 gal
